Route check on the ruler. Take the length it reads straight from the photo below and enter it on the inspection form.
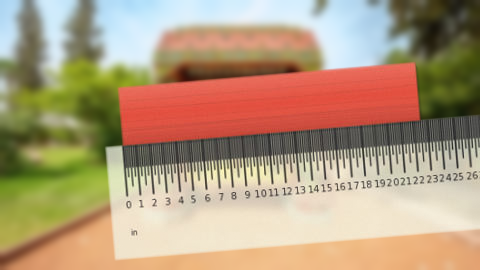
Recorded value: 22.5 in
